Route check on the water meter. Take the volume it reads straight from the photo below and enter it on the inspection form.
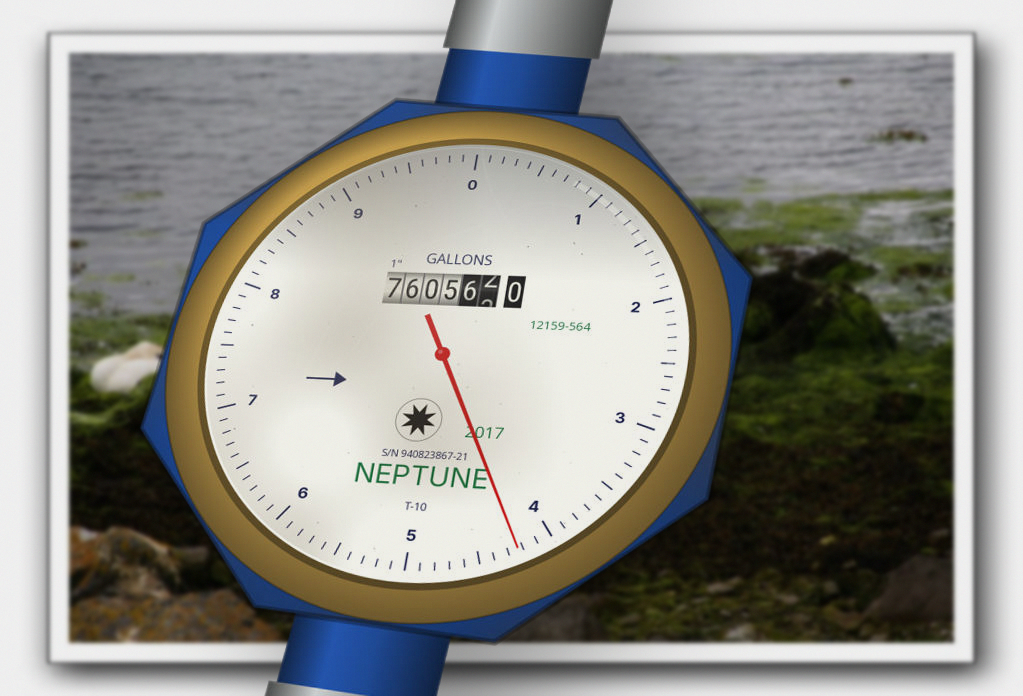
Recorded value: 7605624.2 gal
